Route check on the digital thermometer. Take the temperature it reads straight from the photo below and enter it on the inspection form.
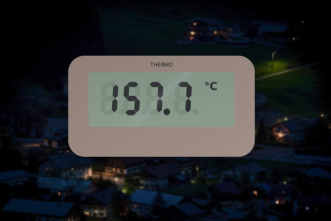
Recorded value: 157.7 °C
